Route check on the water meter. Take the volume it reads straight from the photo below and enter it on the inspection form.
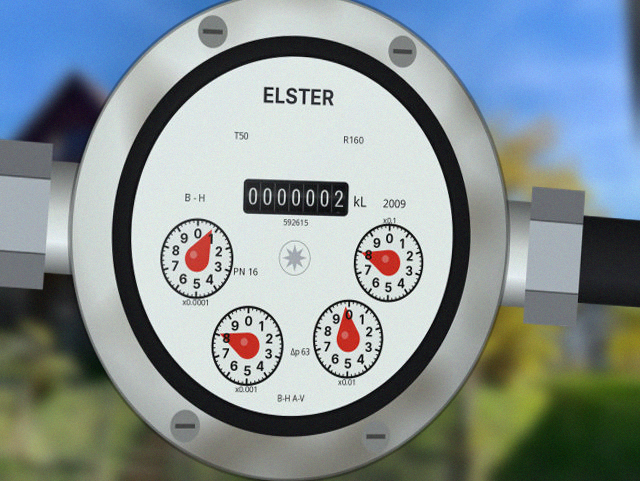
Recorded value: 2.7980 kL
